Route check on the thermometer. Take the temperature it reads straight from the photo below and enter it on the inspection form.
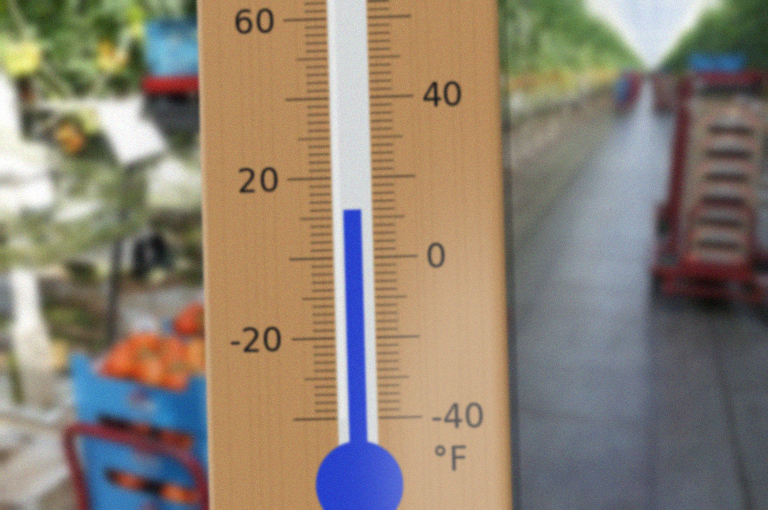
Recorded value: 12 °F
